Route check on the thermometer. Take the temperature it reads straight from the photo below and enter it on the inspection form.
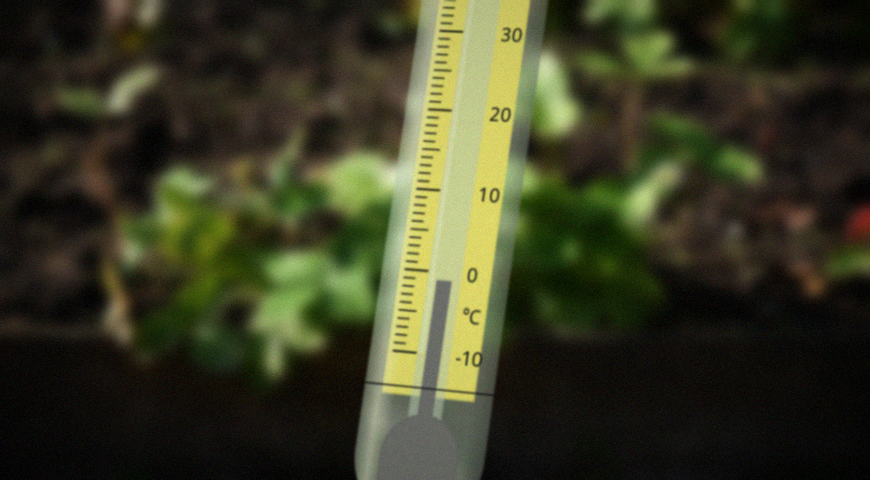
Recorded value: -1 °C
